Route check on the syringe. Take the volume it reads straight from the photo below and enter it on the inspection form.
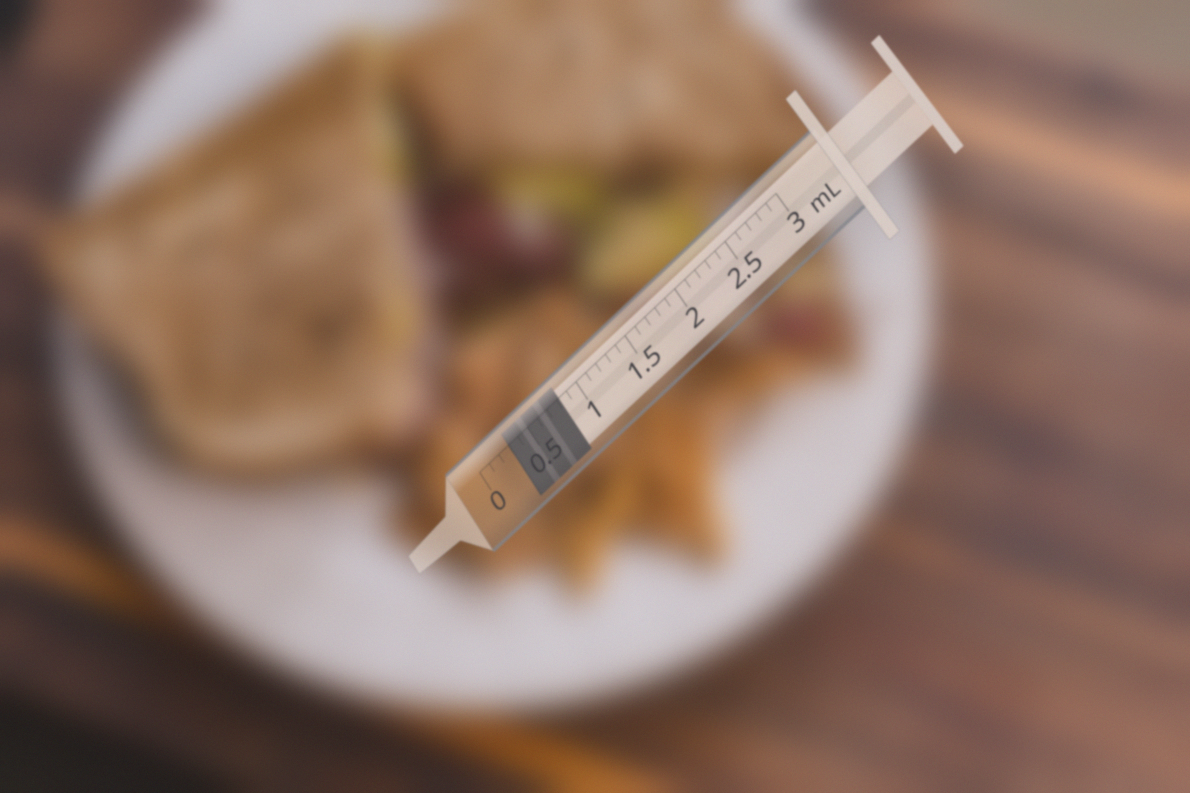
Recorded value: 0.3 mL
